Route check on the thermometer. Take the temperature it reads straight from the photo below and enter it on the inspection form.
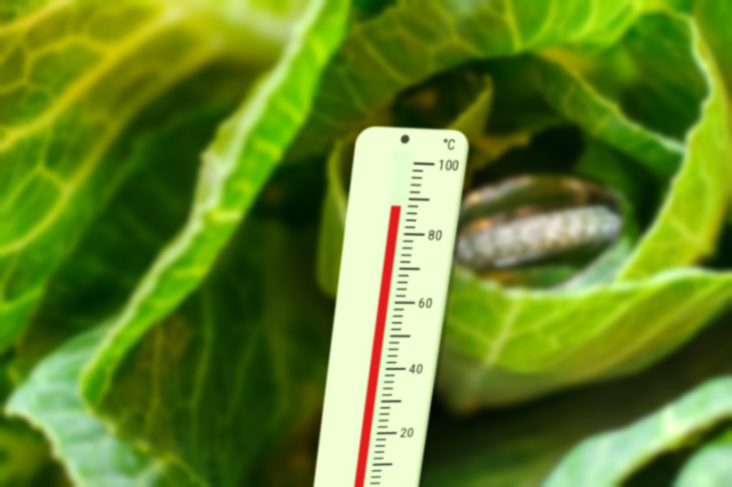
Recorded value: 88 °C
